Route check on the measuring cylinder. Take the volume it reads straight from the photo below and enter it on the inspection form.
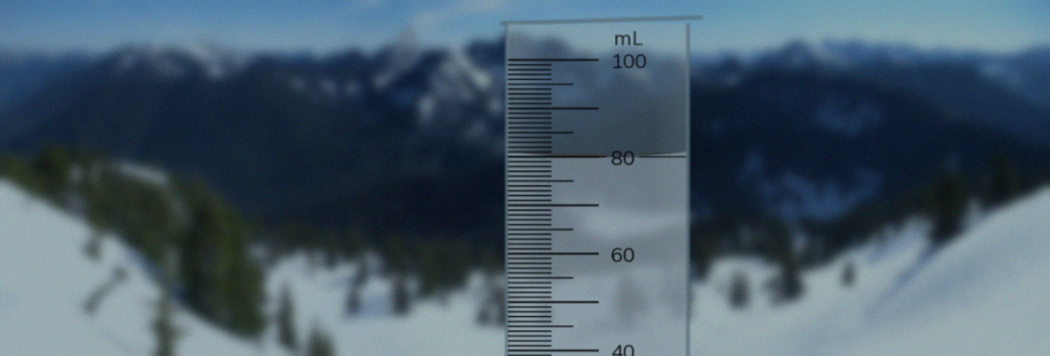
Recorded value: 80 mL
